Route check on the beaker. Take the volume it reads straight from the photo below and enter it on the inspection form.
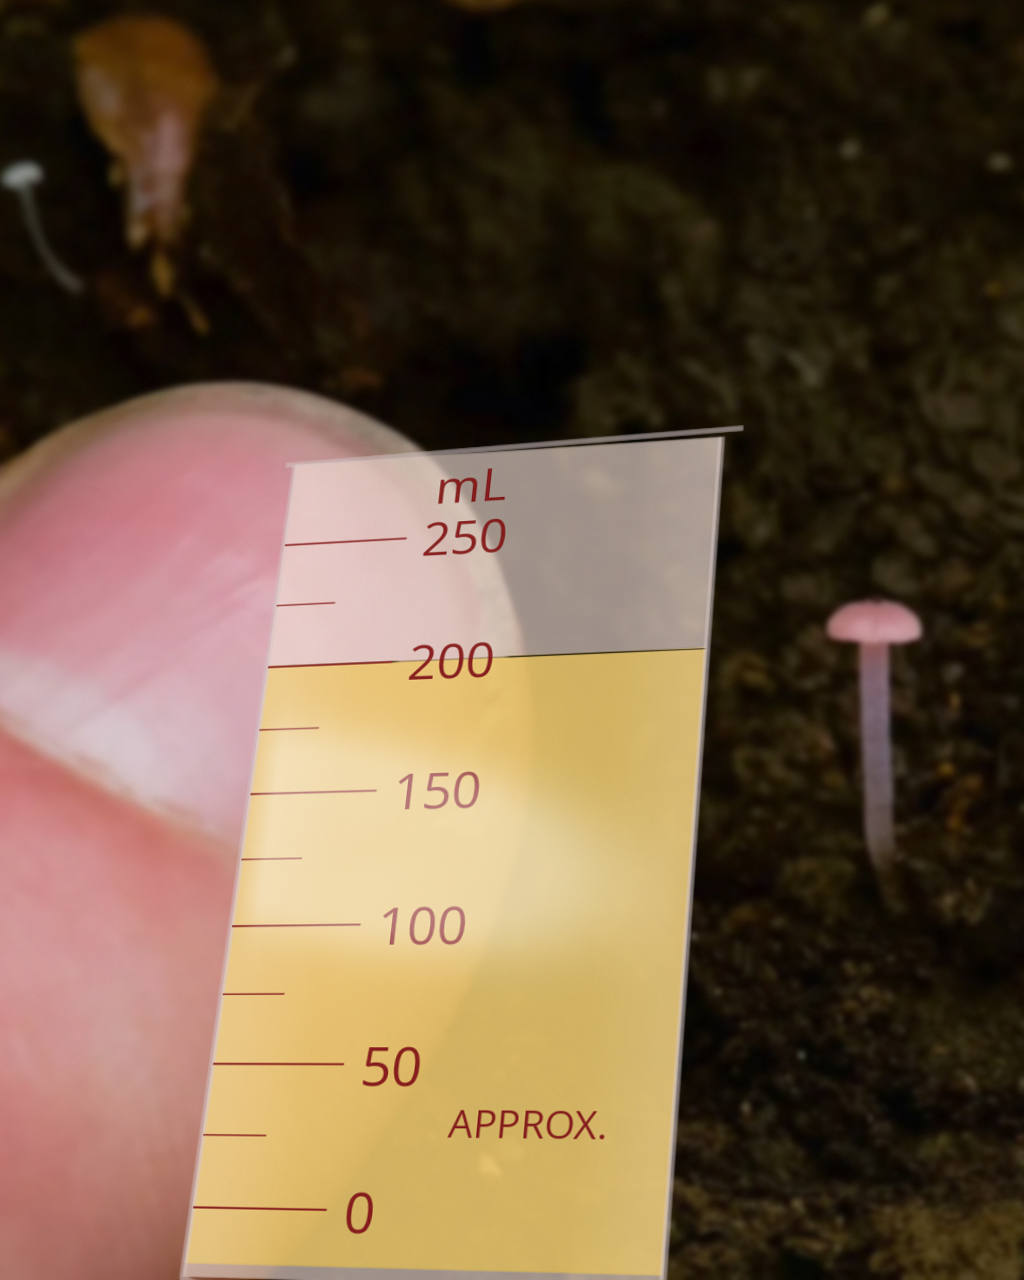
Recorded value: 200 mL
